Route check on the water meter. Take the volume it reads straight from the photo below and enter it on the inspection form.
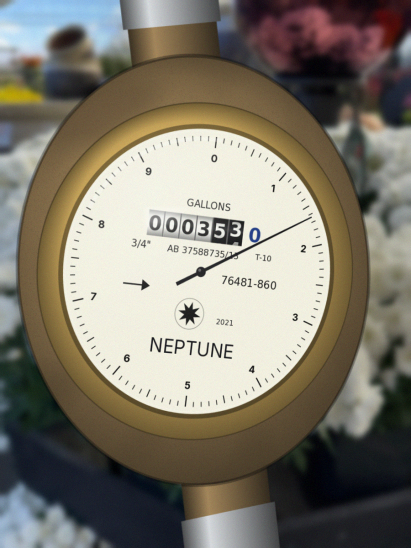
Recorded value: 3531.6 gal
